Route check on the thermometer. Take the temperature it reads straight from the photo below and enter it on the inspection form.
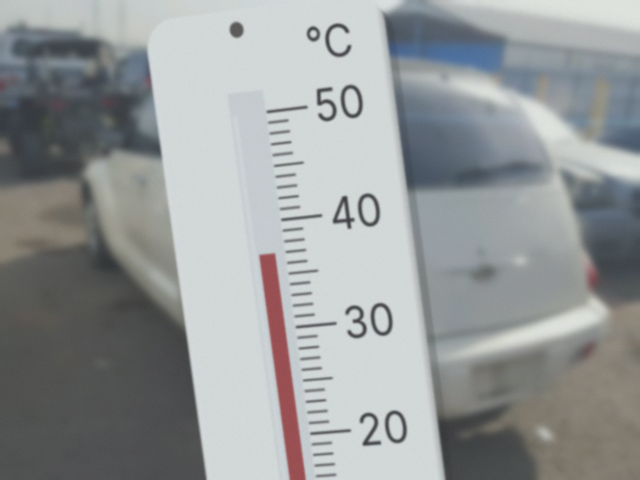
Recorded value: 37 °C
